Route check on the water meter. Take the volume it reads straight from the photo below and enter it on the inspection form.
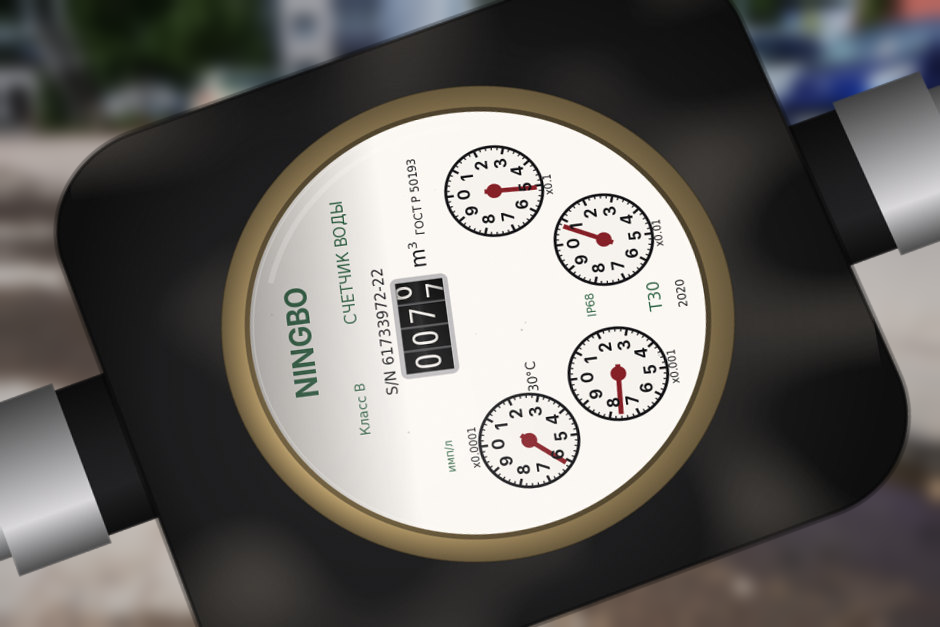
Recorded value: 76.5076 m³
